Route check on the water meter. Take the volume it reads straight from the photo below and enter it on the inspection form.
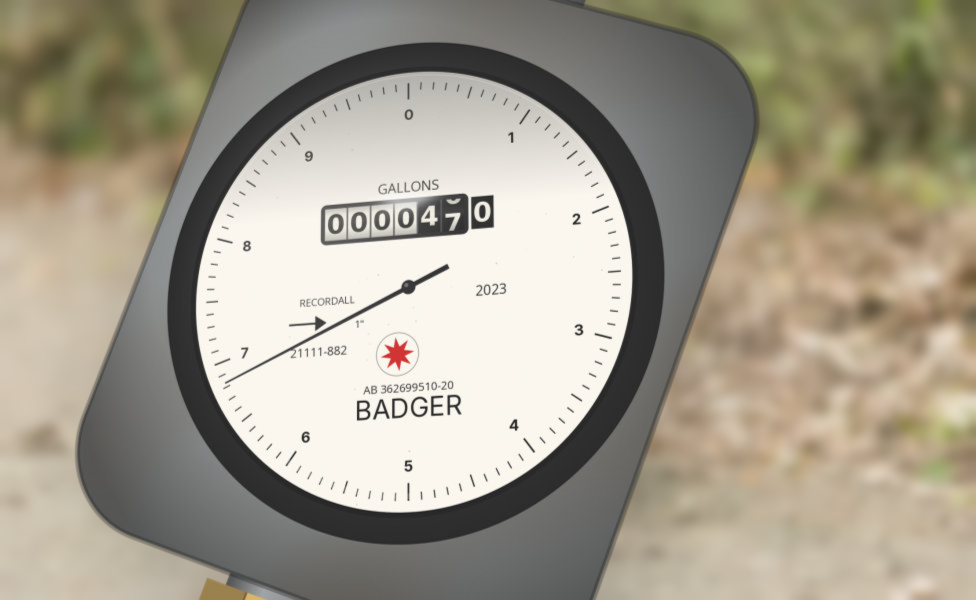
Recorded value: 466.8 gal
